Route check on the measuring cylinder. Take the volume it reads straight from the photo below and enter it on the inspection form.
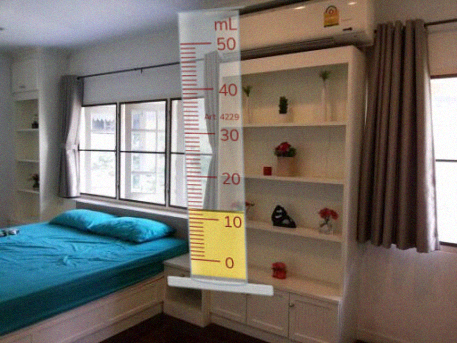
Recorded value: 12 mL
